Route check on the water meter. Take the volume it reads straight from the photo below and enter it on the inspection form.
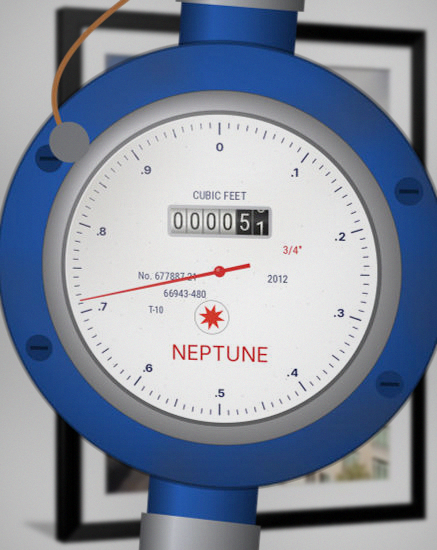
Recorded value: 50.71 ft³
